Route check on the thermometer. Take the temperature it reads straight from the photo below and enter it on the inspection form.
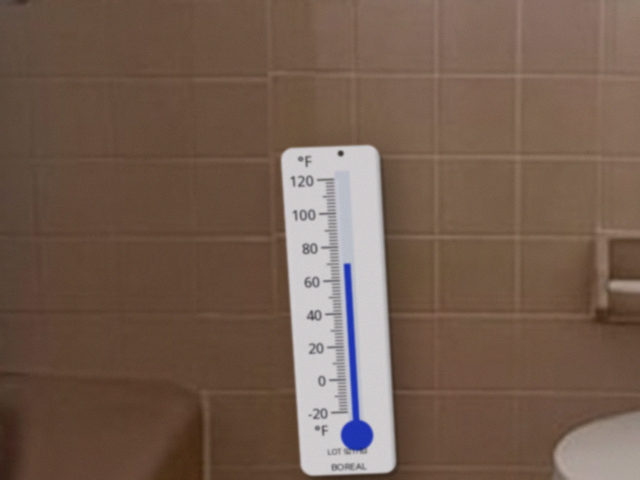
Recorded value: 70 °F
